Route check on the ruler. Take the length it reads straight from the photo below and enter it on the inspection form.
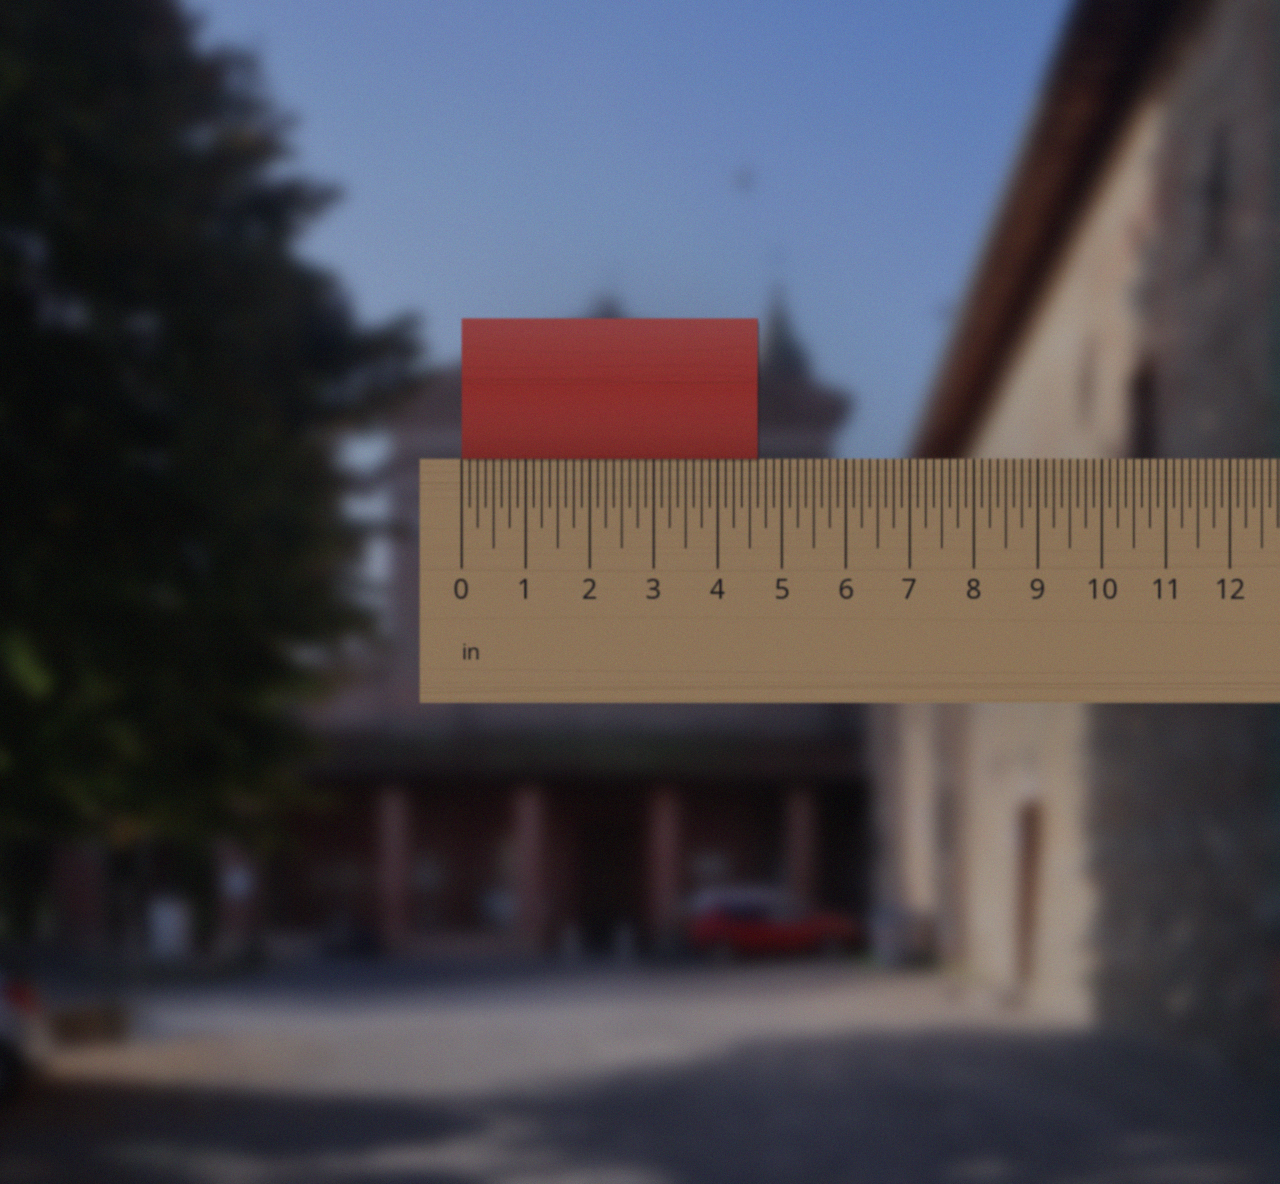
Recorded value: 4.625 in
